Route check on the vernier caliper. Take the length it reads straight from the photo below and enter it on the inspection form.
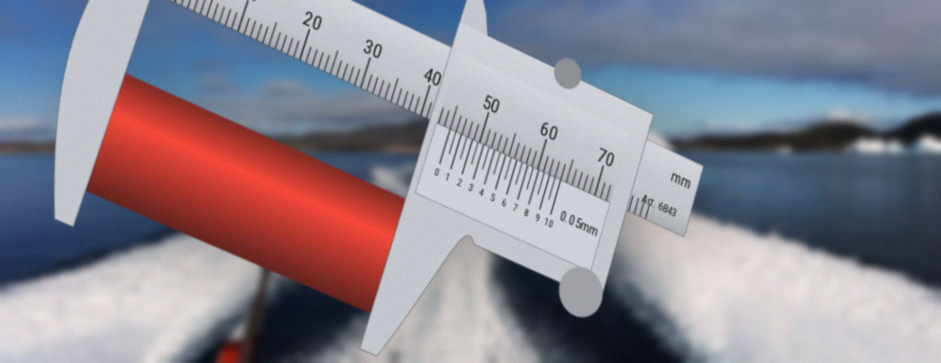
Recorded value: 45.0 mm
